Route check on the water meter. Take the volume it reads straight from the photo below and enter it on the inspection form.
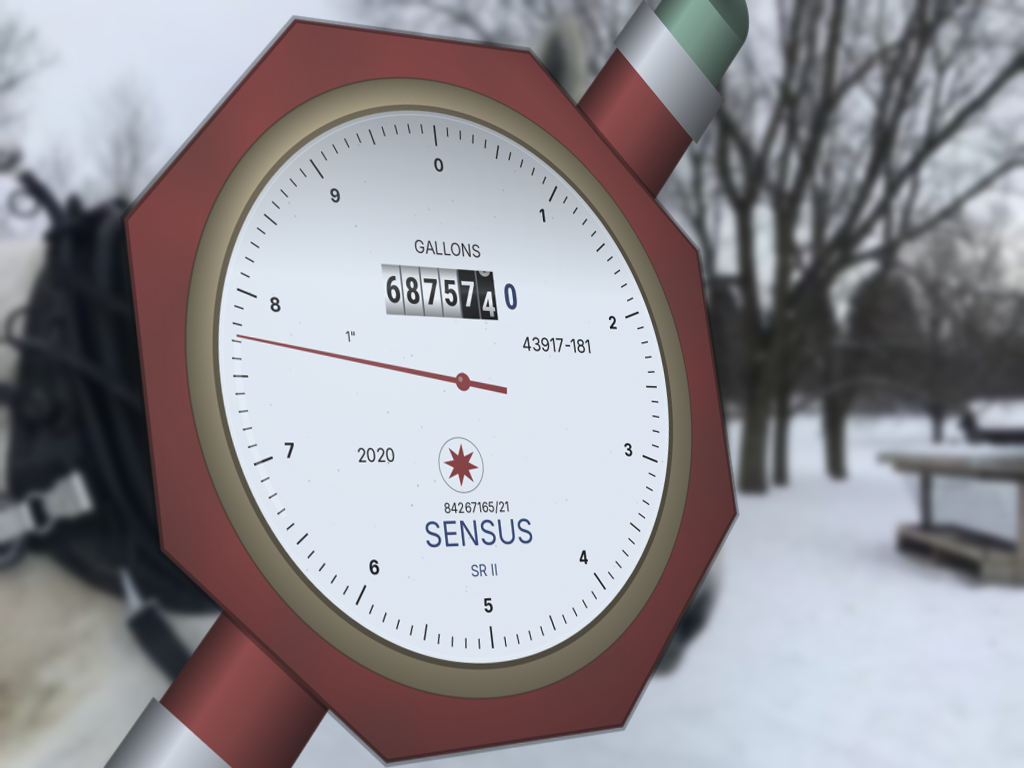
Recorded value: 6875737.7 gal
